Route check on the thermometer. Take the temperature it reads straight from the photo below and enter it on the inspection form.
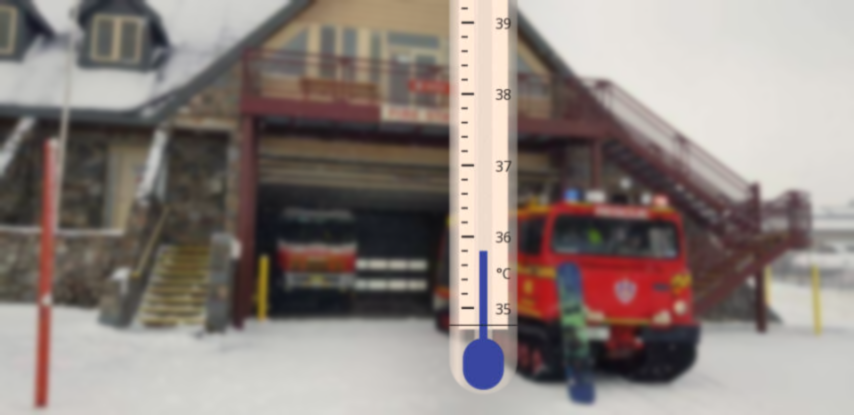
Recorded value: 35.8 °C
